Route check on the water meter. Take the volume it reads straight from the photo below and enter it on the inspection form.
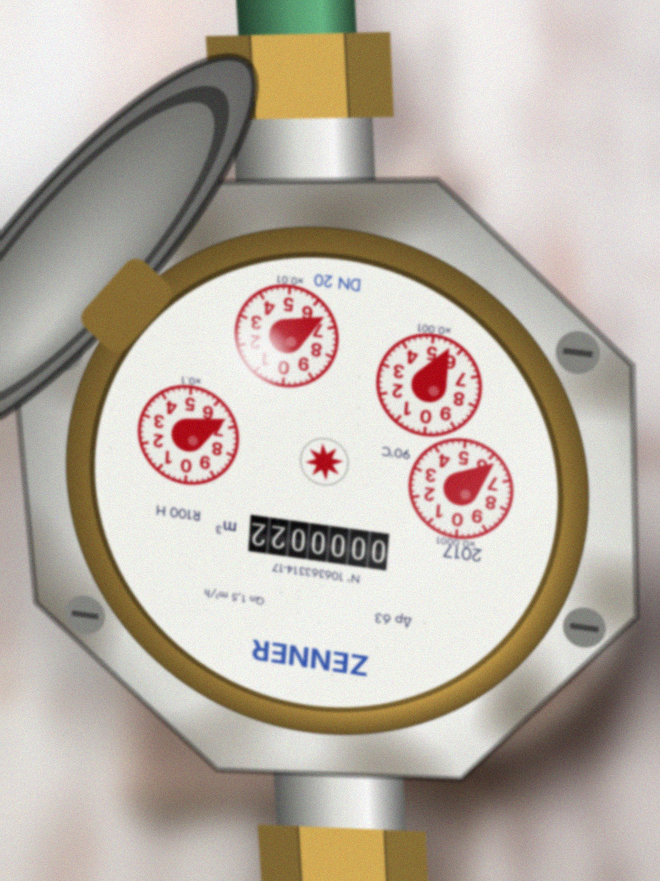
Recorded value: 22.6656 m³
